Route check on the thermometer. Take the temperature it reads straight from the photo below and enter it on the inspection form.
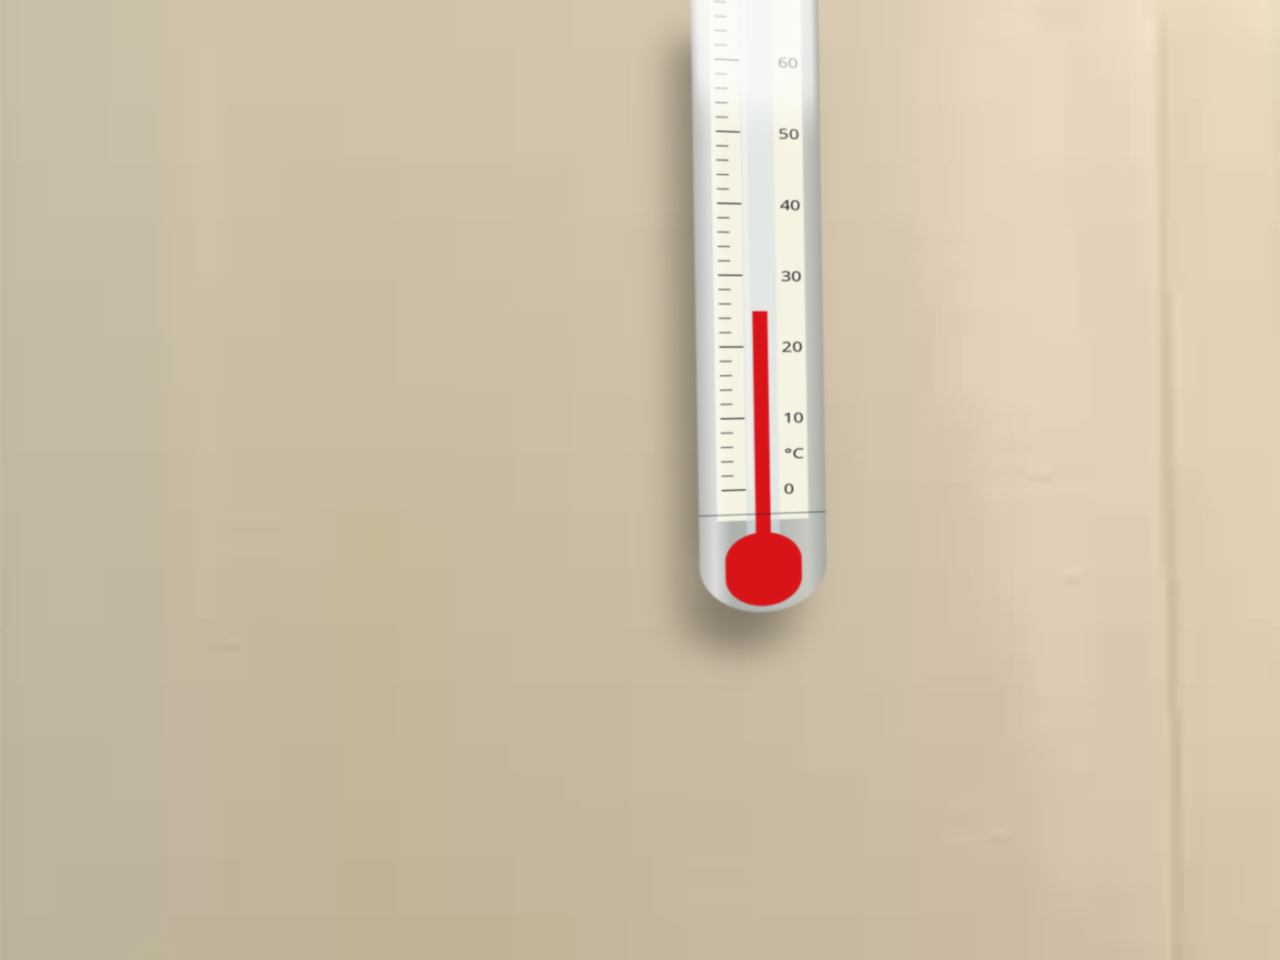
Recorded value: 25 °C
